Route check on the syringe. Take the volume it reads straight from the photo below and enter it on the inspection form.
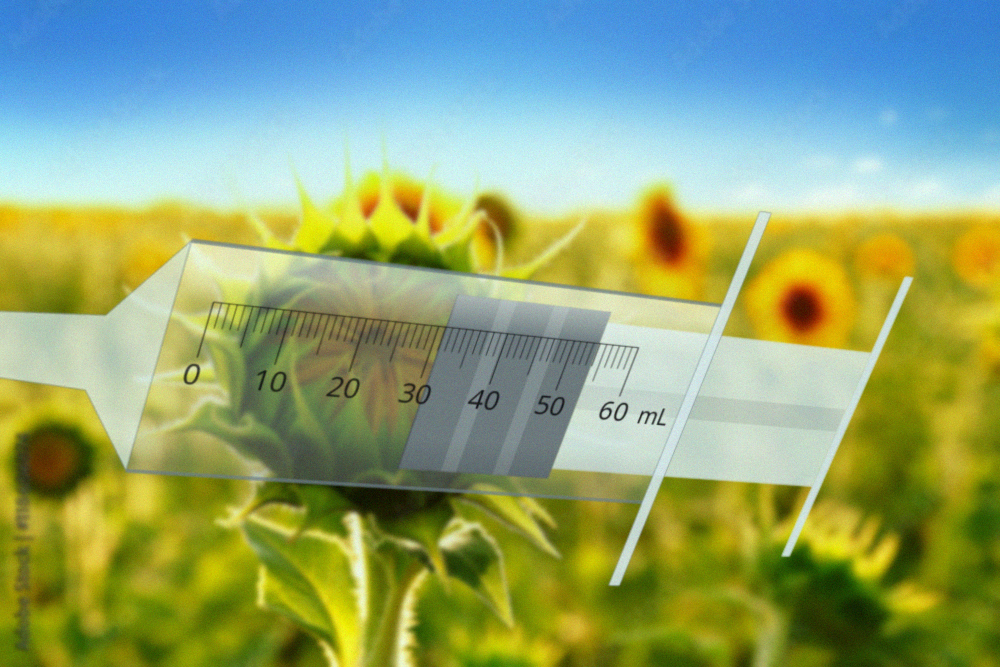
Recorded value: 31 mL
